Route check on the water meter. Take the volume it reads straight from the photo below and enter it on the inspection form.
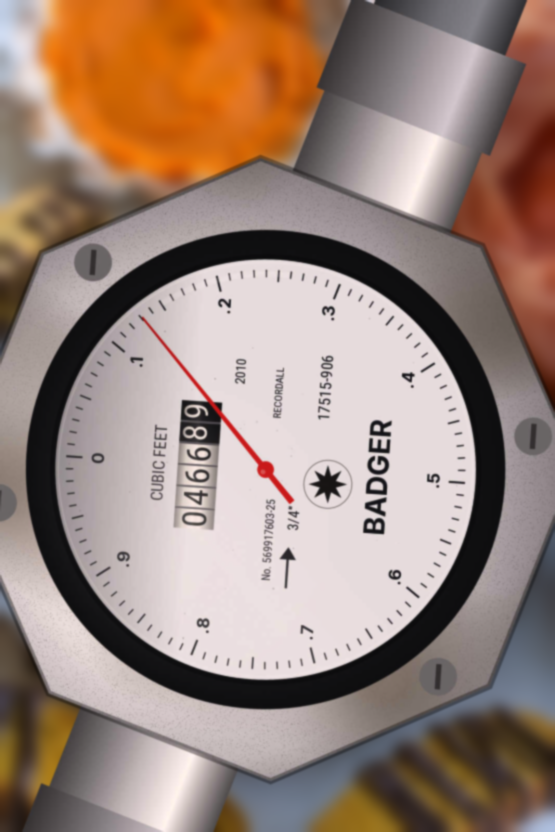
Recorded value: 46689.13 ft³
